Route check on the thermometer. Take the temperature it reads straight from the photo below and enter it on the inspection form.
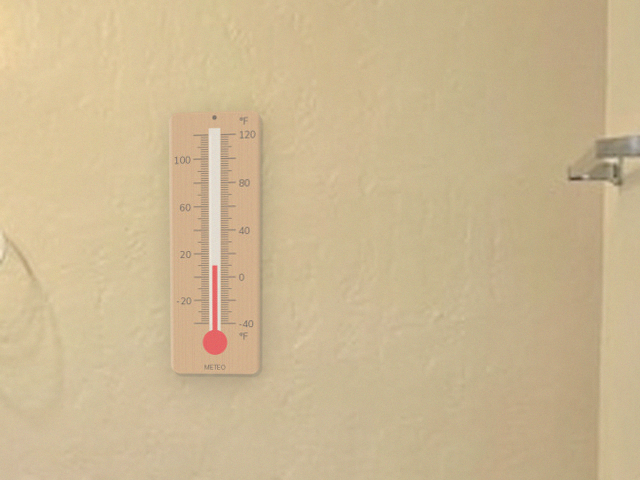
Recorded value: 10 °F
